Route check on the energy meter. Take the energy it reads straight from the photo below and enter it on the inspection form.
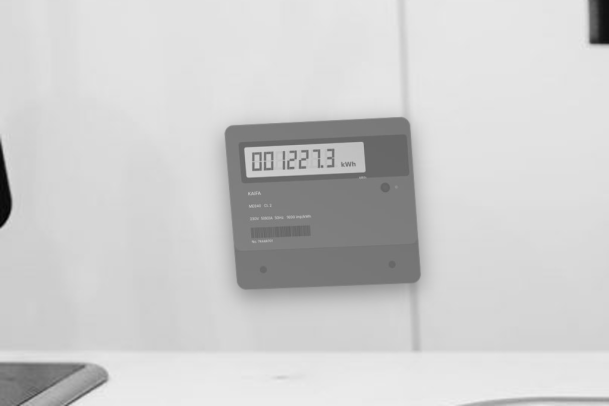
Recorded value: 1227.3 kWh
